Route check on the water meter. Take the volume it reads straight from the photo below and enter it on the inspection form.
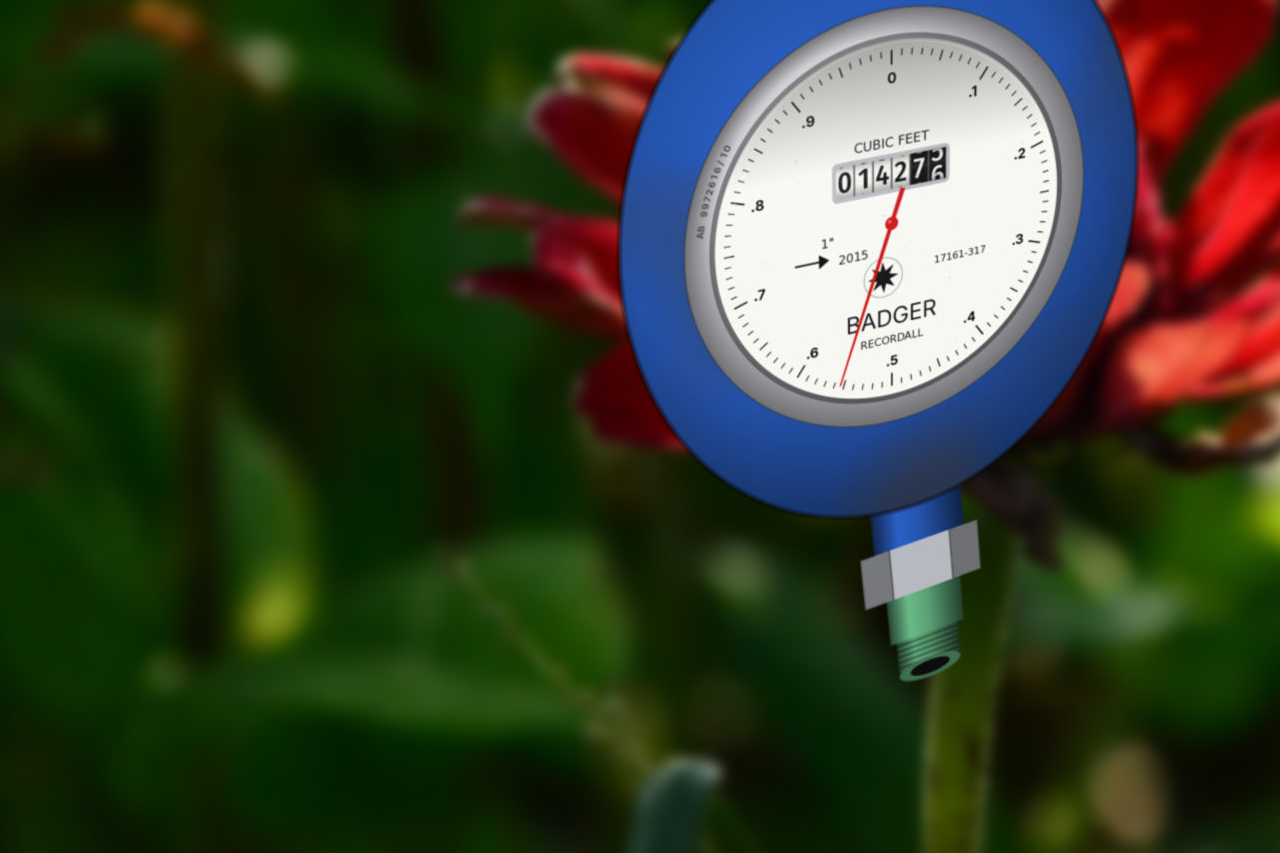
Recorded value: 14275.55 ft³
